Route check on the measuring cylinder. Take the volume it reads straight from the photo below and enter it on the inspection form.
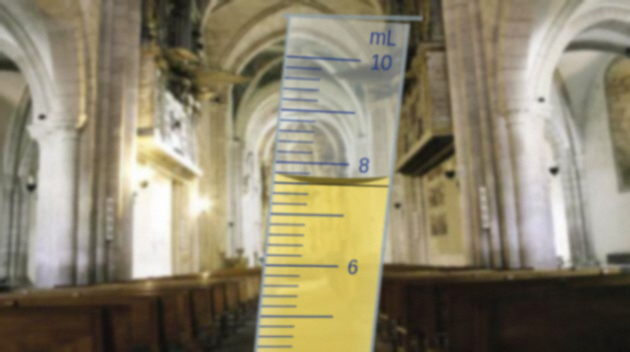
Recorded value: 7.6 mL
